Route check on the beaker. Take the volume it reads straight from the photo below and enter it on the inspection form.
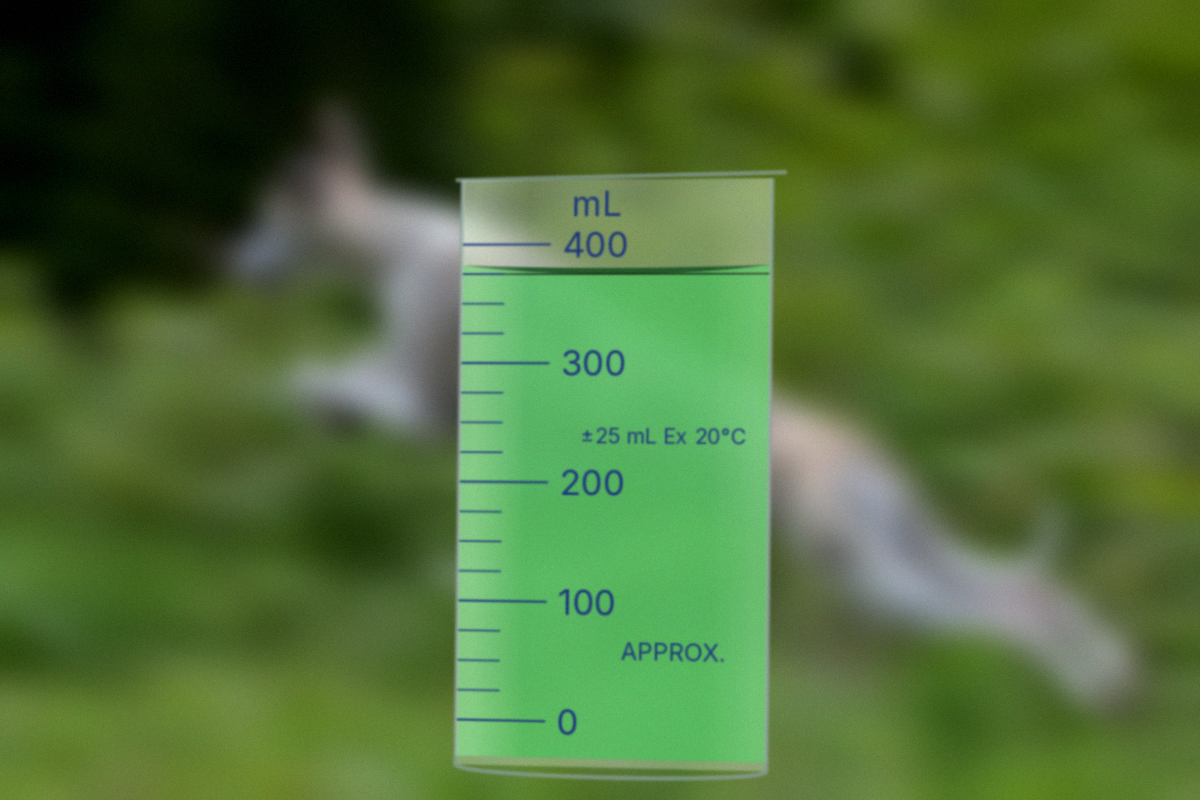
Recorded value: 375 mL
